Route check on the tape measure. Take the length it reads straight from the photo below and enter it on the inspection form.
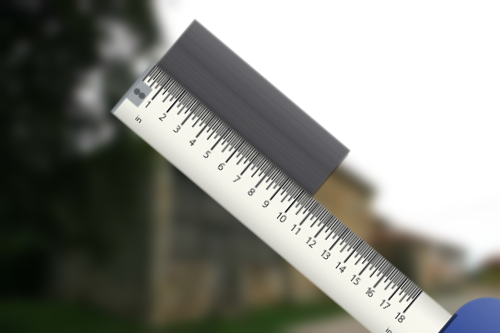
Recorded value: 10.5 in
